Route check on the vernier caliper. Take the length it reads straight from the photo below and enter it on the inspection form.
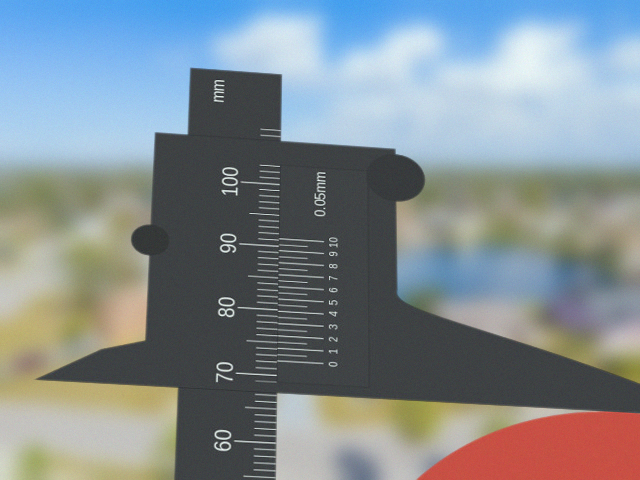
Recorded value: 72.2 mm
